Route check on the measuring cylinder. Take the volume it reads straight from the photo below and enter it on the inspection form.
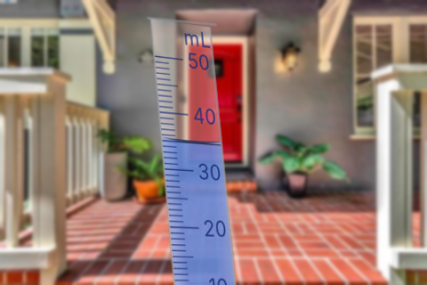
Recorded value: 35 mL
